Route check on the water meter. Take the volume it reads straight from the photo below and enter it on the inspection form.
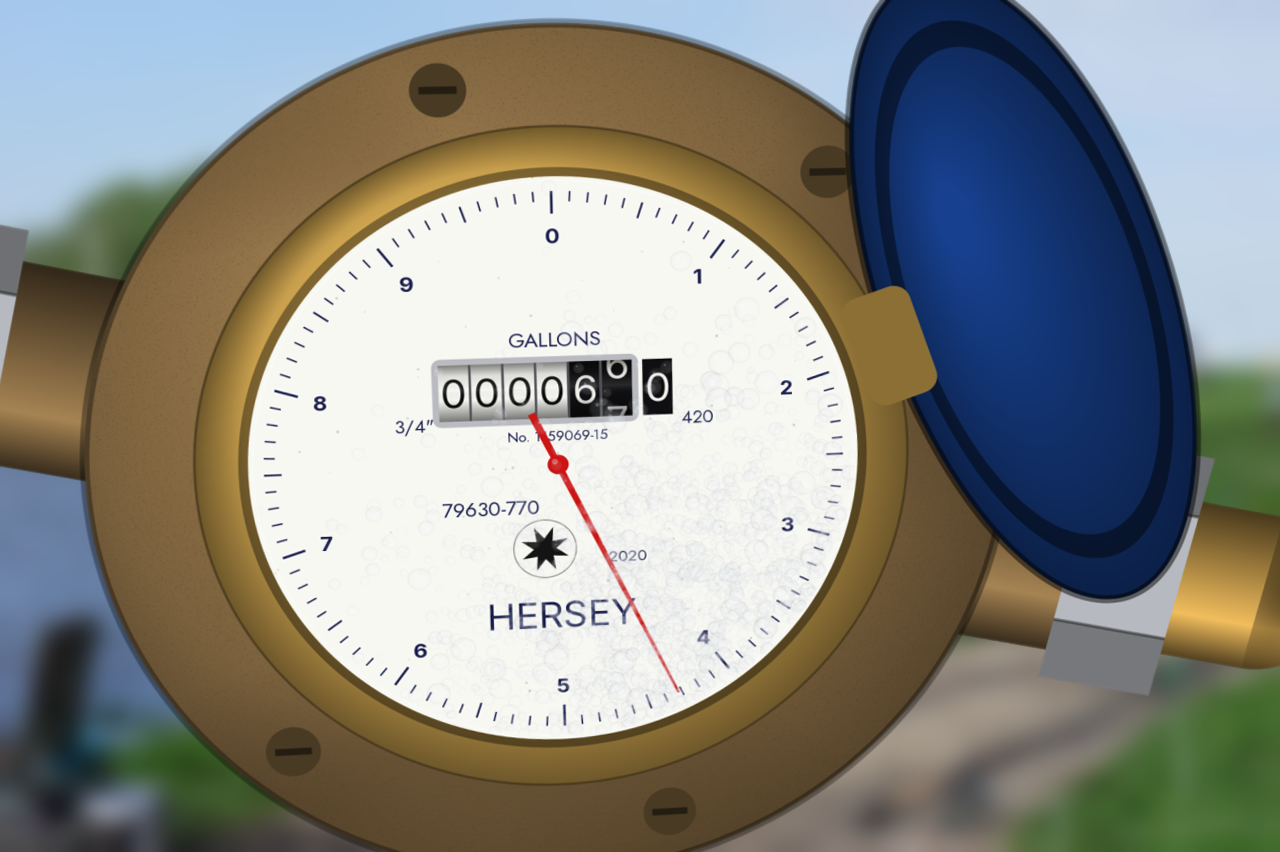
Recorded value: 664.3 gal
